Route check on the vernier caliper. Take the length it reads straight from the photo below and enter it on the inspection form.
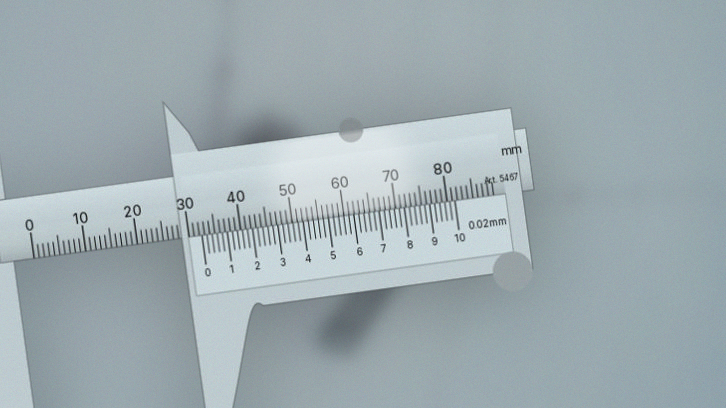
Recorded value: 32.5 mm
